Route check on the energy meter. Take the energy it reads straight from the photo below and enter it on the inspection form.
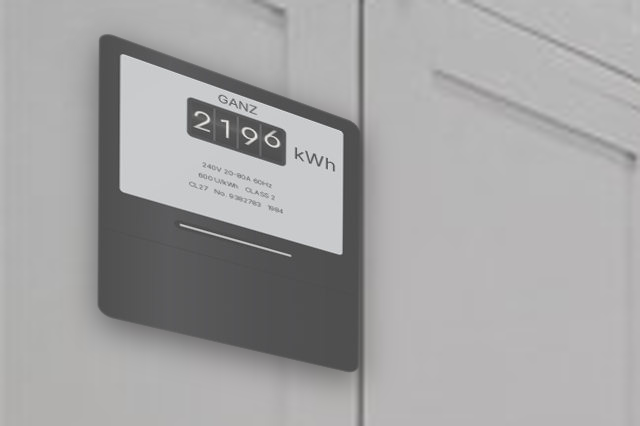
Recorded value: 2196 kWh
